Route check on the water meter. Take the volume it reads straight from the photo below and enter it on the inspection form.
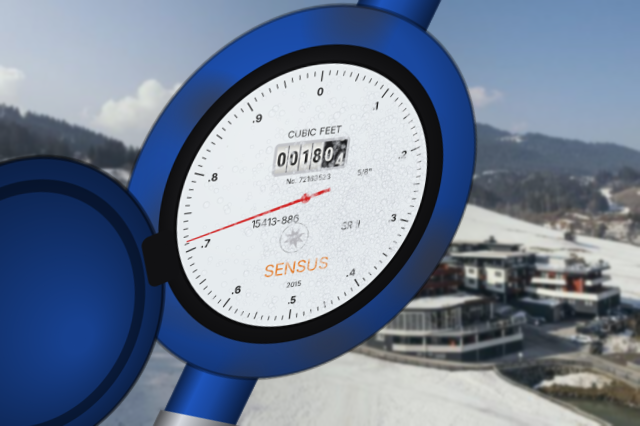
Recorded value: 1803.71 ft³
